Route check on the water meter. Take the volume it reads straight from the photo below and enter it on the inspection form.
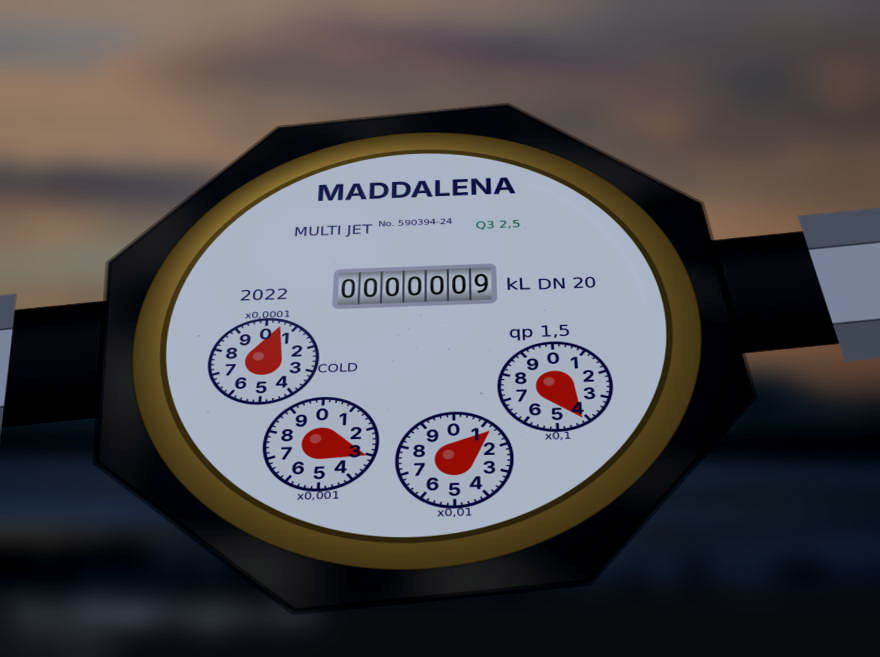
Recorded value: 9.4130 kL
